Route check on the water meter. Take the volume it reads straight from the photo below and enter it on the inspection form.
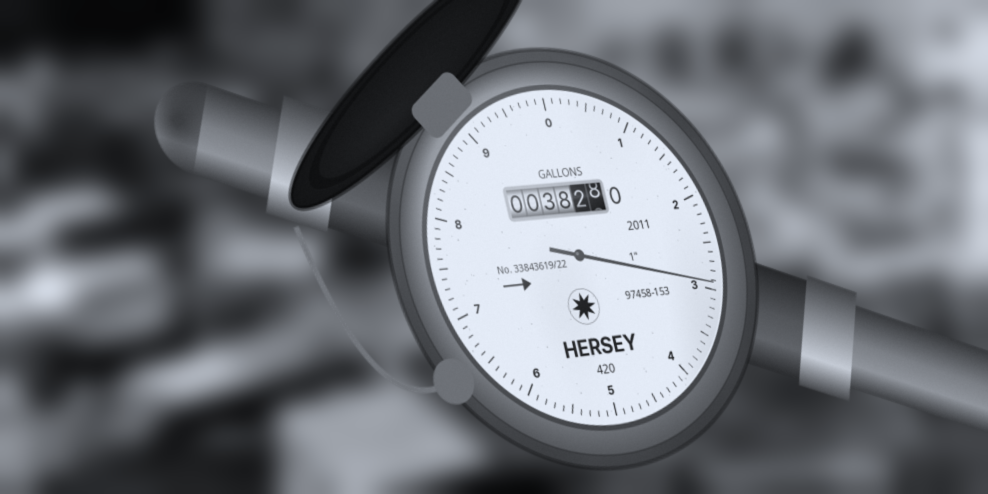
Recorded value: 38282.9 gal
